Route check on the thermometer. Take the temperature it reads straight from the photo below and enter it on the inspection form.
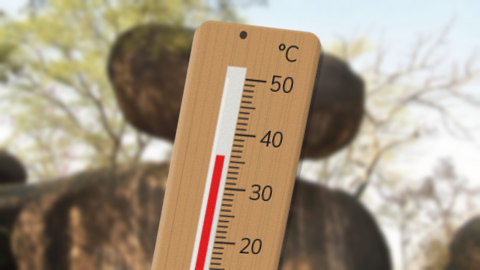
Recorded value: 36 °C
